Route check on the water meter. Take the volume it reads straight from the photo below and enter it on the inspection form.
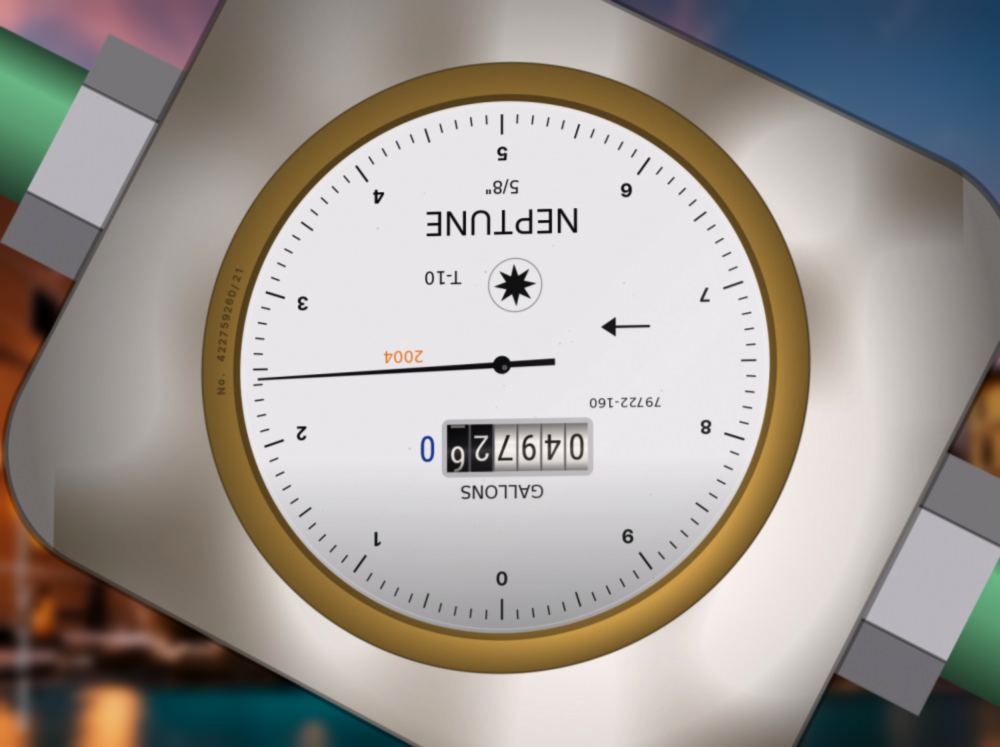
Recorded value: 497262.4 gal
